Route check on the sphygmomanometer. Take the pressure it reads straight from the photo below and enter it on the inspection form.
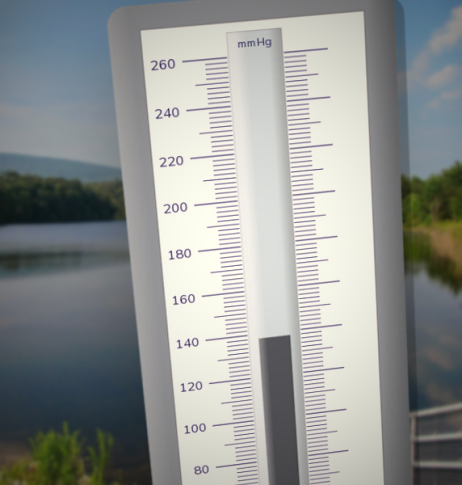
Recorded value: 138 mmHg
